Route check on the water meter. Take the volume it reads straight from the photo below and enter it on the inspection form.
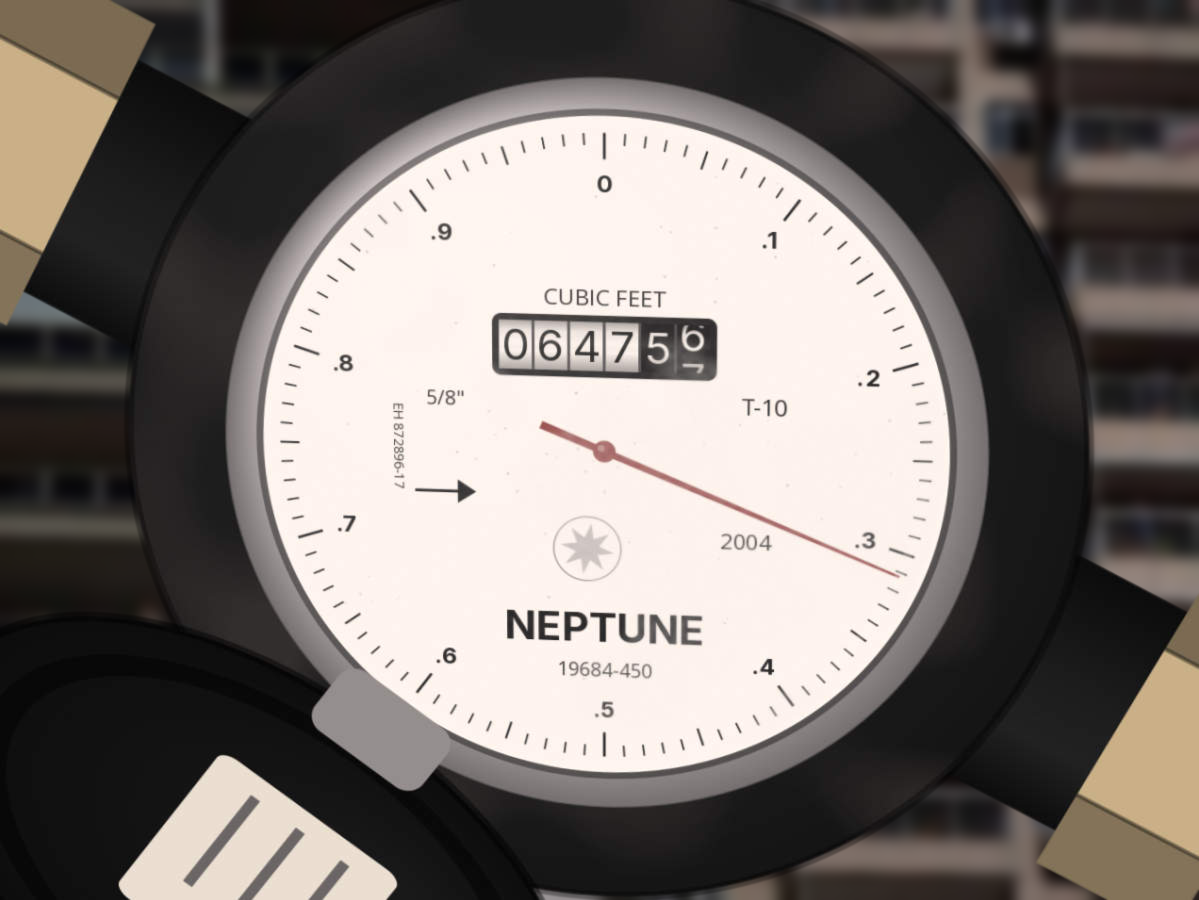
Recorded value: 64756.31 ft³
